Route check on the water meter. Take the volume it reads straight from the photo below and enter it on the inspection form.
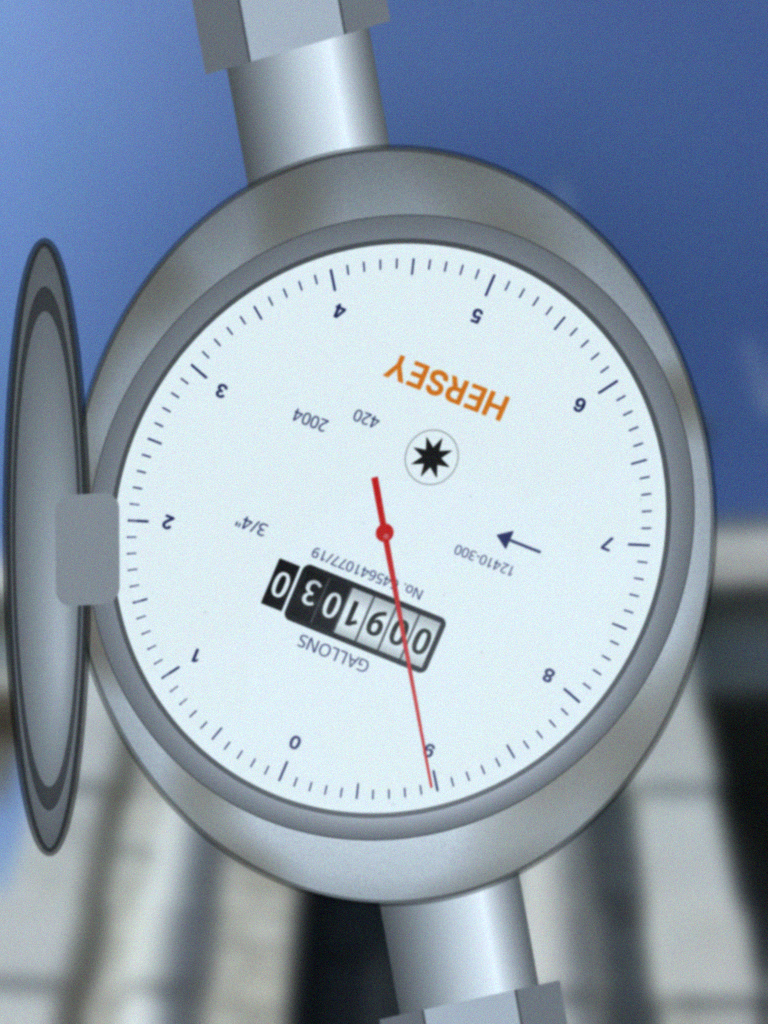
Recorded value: 91029.0 gal
